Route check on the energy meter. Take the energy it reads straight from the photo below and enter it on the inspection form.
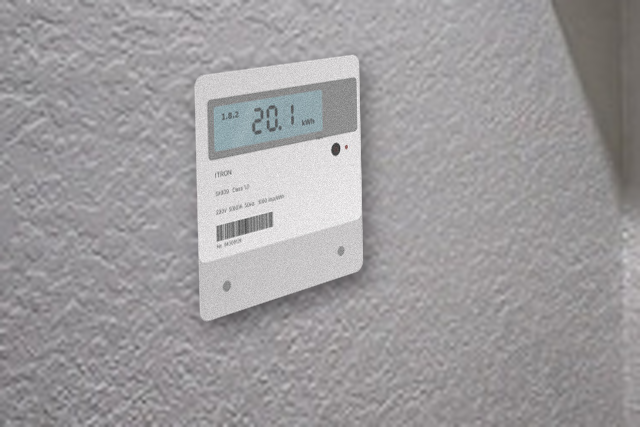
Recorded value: 20.1 kWh
